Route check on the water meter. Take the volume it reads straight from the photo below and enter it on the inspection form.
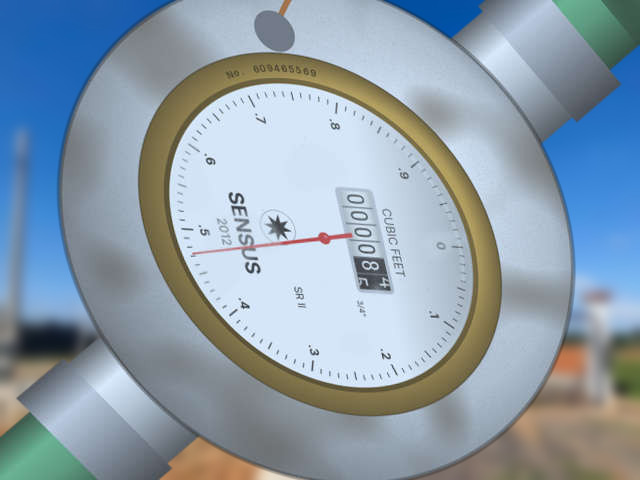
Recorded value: 84.47 ft³
